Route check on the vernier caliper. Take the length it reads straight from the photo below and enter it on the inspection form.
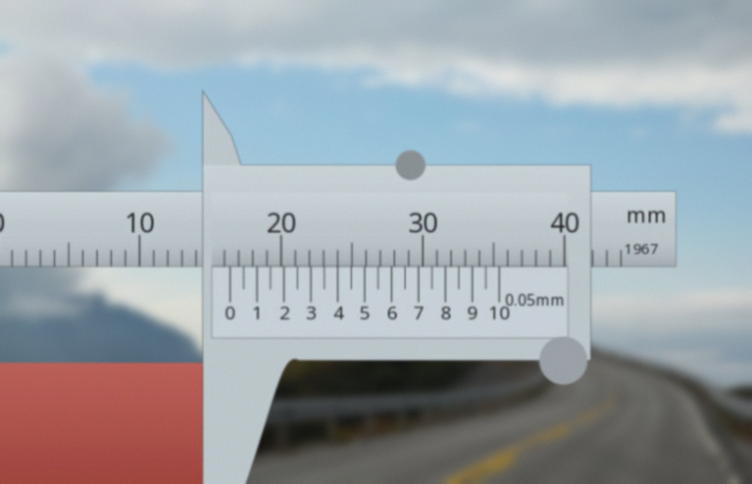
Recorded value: 16.4 mm
